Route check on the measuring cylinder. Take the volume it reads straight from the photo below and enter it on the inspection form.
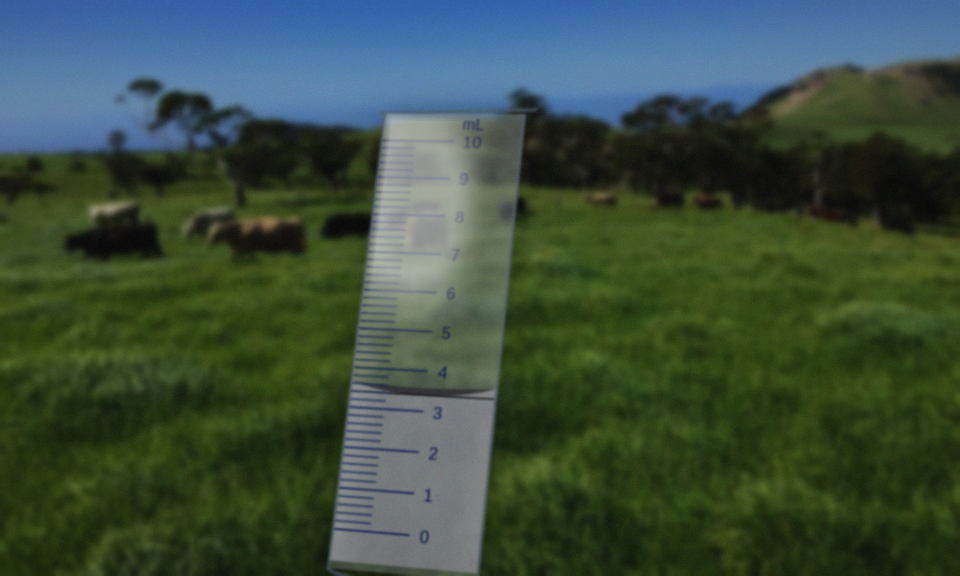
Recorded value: 3.4 mL
